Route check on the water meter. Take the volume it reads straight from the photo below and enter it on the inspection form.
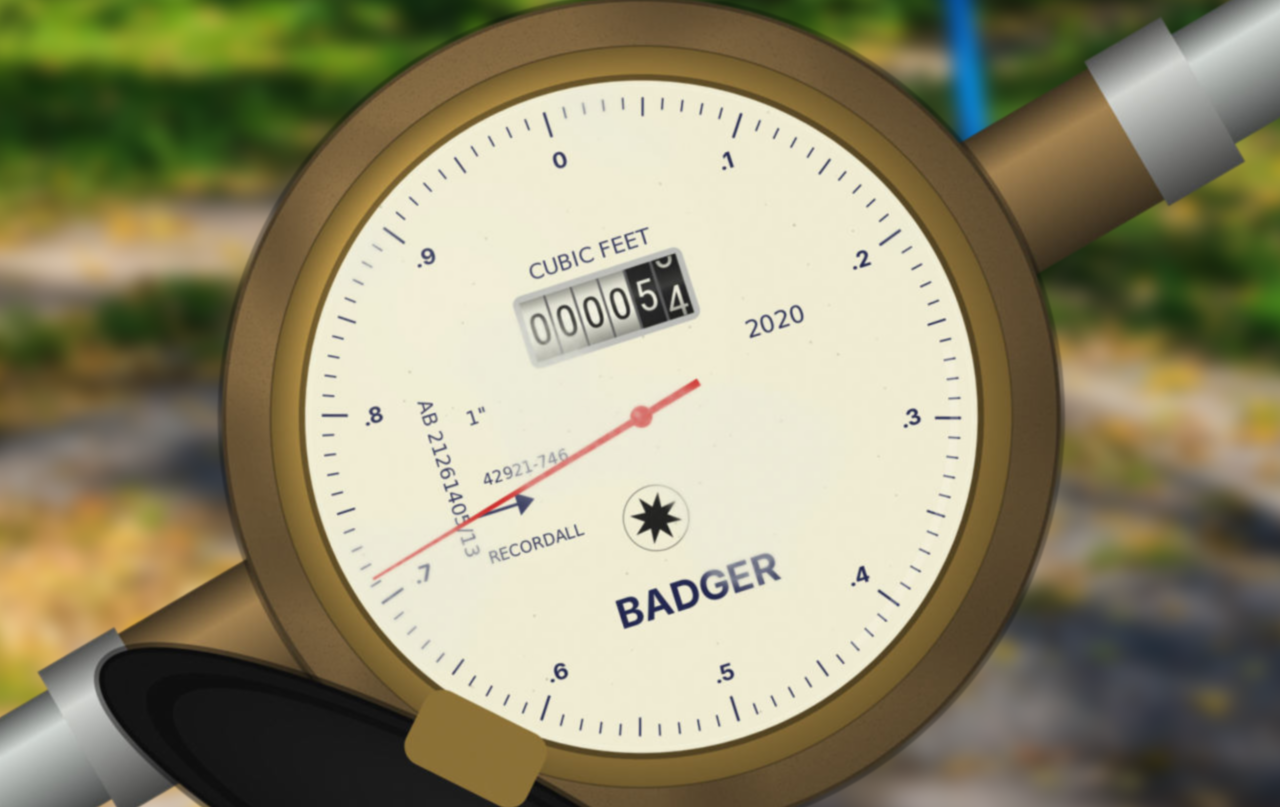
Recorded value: 53.71 ft³
